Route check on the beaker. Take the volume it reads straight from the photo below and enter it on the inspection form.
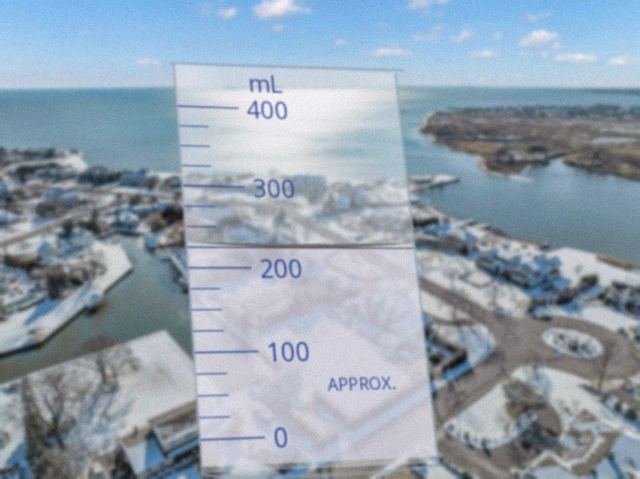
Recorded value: 225 mL
